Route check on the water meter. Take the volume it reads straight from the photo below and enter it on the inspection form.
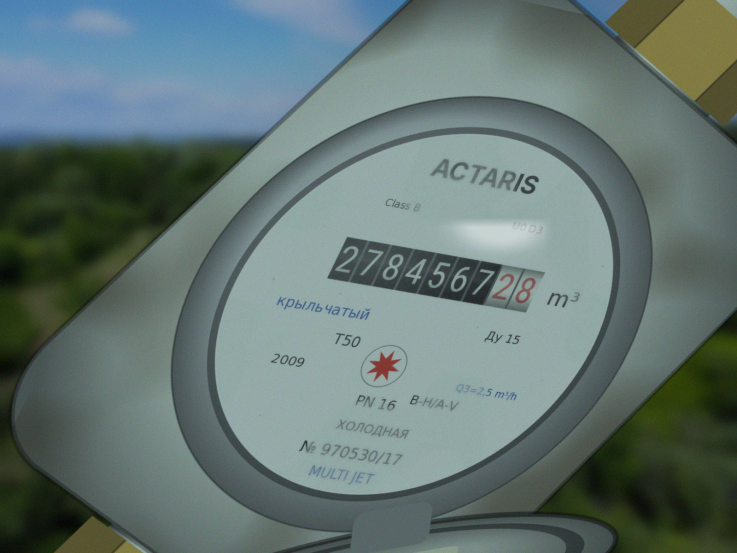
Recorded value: 2784567.28 m³
